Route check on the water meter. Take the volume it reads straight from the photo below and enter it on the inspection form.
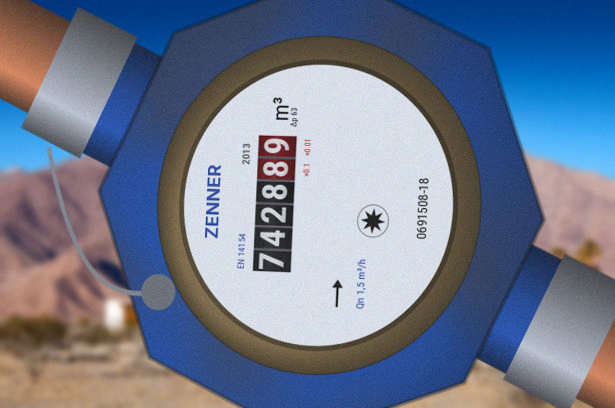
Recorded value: 7428.89 m³
